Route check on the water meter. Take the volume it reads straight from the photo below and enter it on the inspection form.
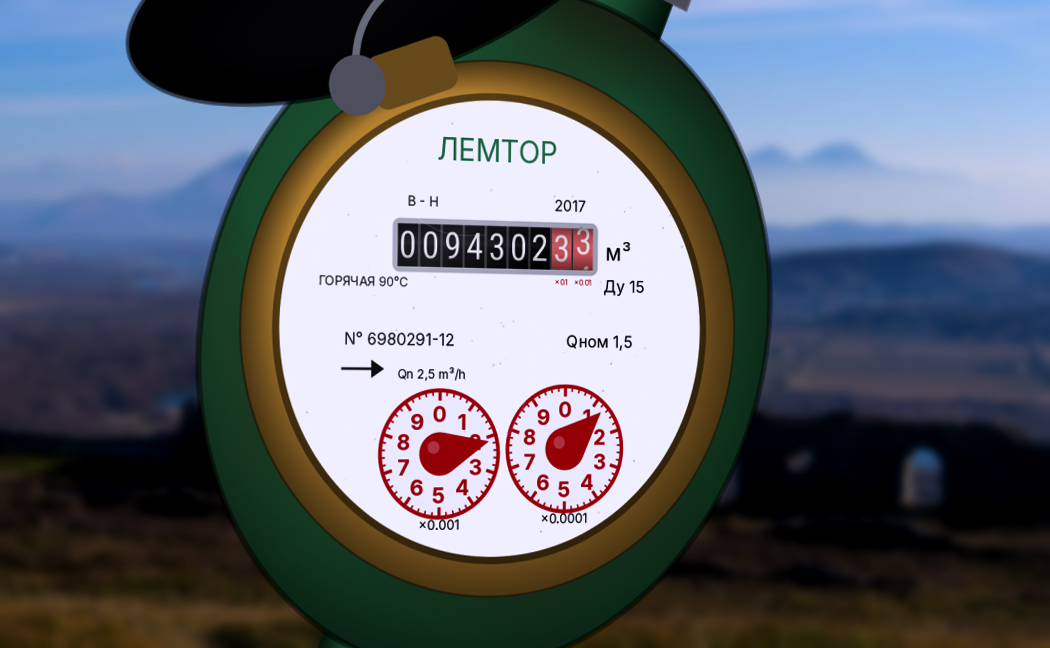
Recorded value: 94302.3321 m³
